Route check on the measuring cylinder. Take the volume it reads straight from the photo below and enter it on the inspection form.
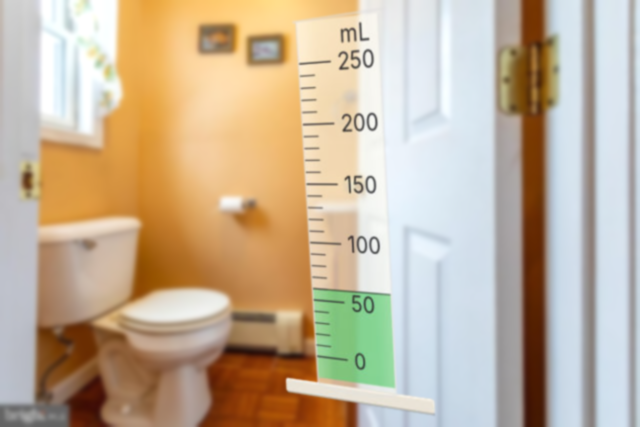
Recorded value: 60 mL
